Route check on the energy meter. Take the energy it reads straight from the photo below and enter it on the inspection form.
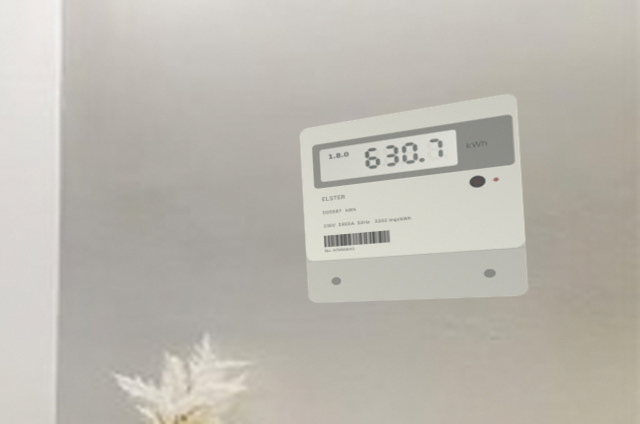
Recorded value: 630.7 kWh
